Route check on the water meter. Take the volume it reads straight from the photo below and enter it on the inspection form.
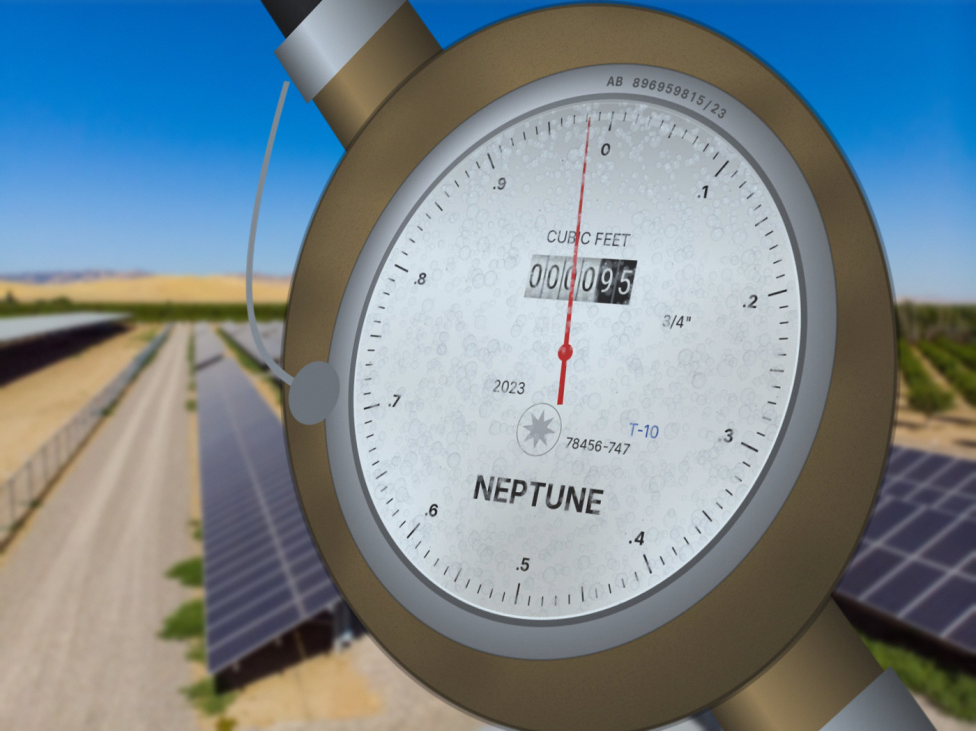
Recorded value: 94.98 ft³
